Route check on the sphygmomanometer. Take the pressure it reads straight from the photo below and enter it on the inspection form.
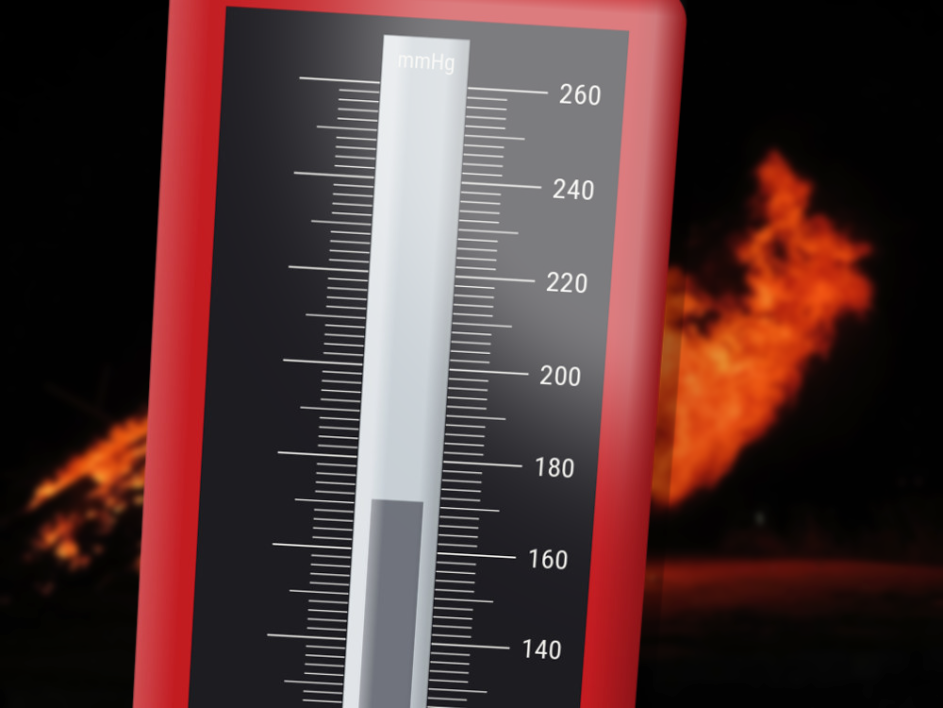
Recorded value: 171 mmHg
